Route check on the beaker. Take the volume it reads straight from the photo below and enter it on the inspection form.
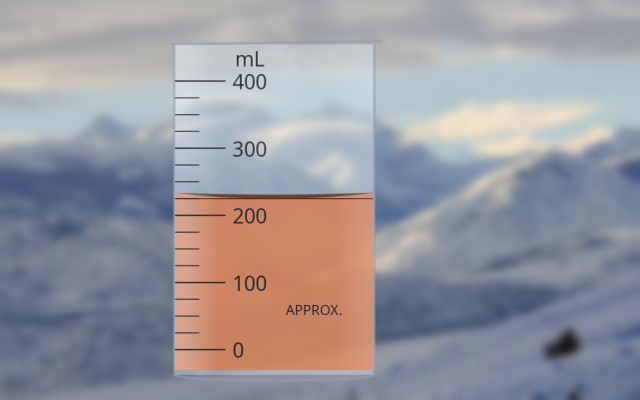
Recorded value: 225 mL
